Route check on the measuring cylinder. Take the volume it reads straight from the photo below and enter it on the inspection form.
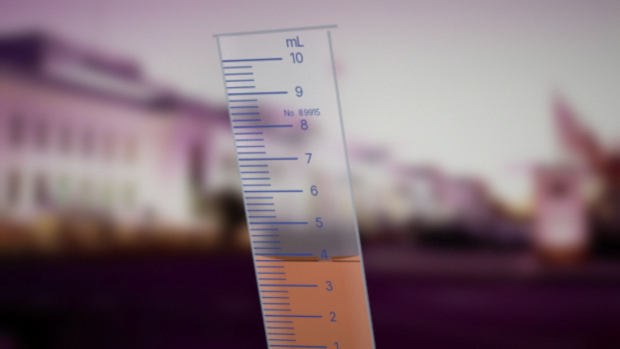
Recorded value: 3.8 mL
